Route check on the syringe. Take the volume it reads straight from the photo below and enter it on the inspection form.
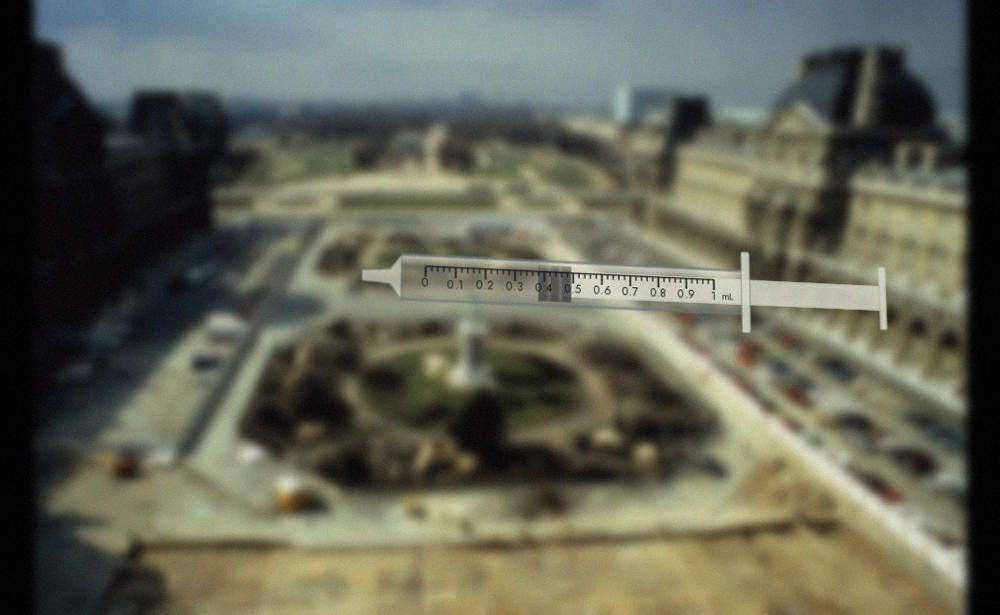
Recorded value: 0.38 mL
